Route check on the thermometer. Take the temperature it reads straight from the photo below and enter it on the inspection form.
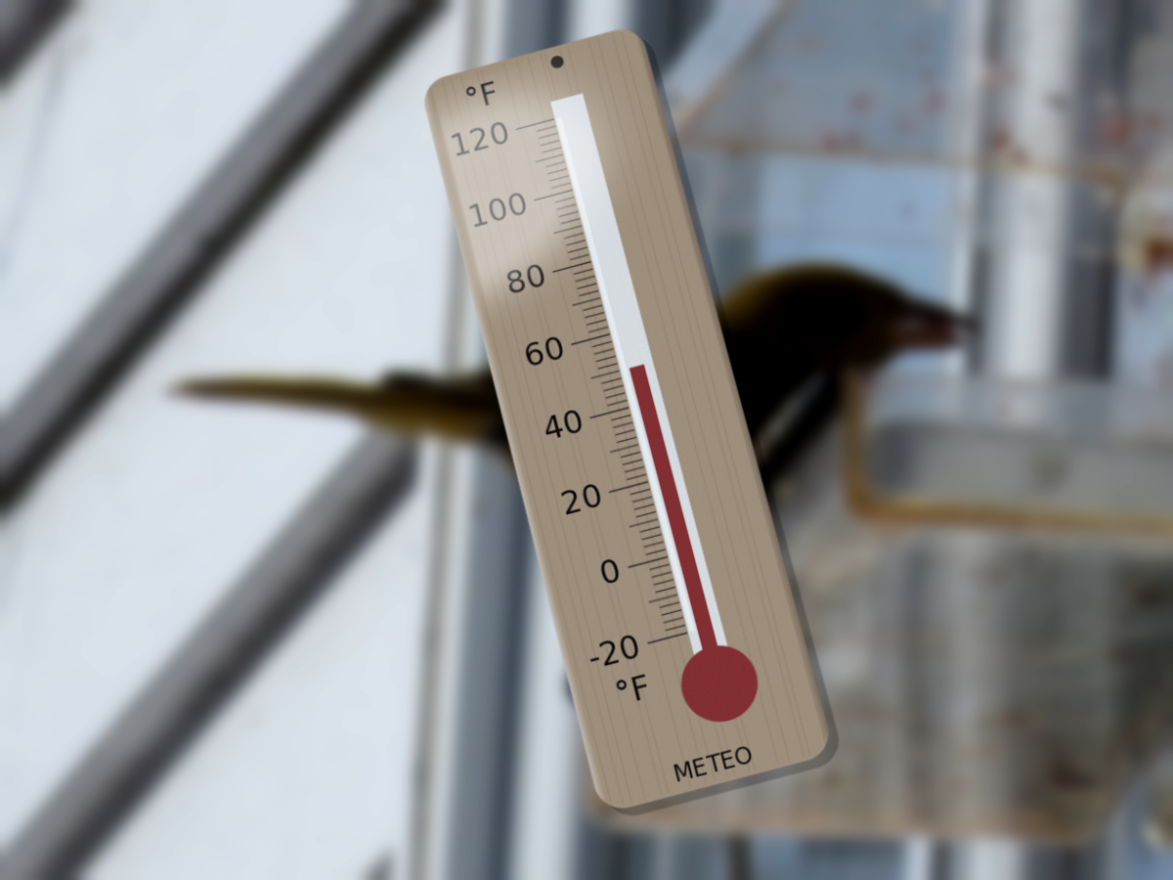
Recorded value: 50 °F
